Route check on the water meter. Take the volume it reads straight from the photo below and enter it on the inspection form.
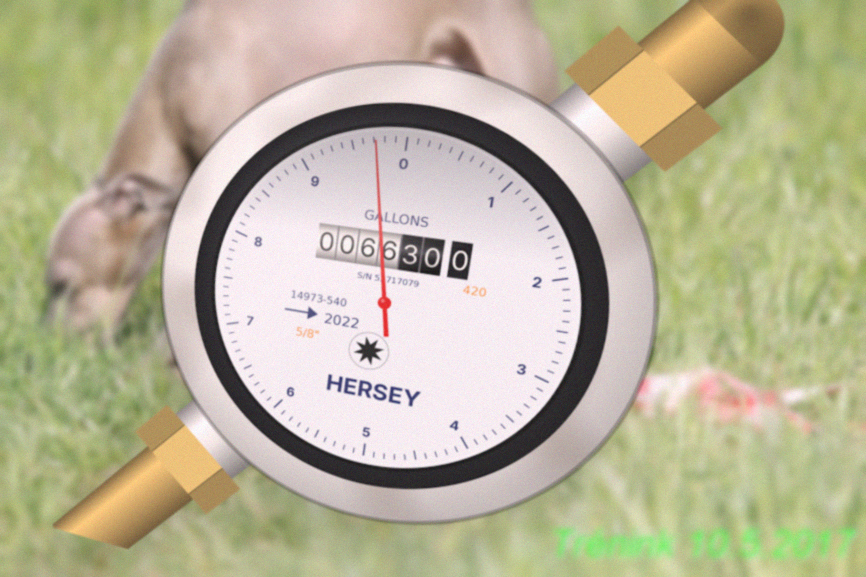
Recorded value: 66299.7 gal
